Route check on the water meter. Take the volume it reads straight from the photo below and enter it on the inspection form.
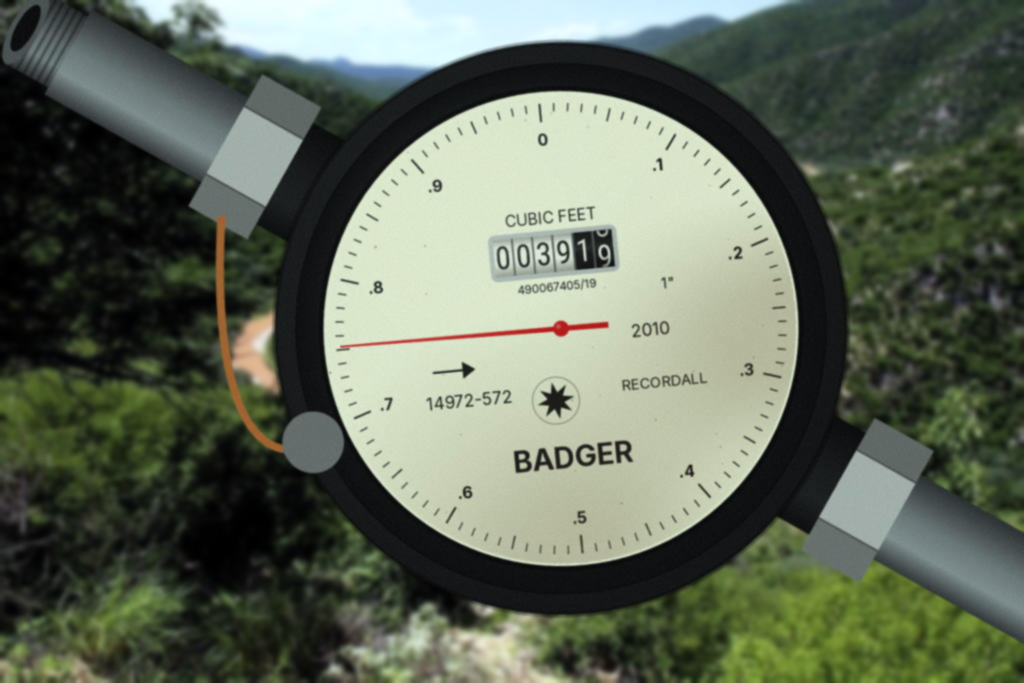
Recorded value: 3918.75 ft³
